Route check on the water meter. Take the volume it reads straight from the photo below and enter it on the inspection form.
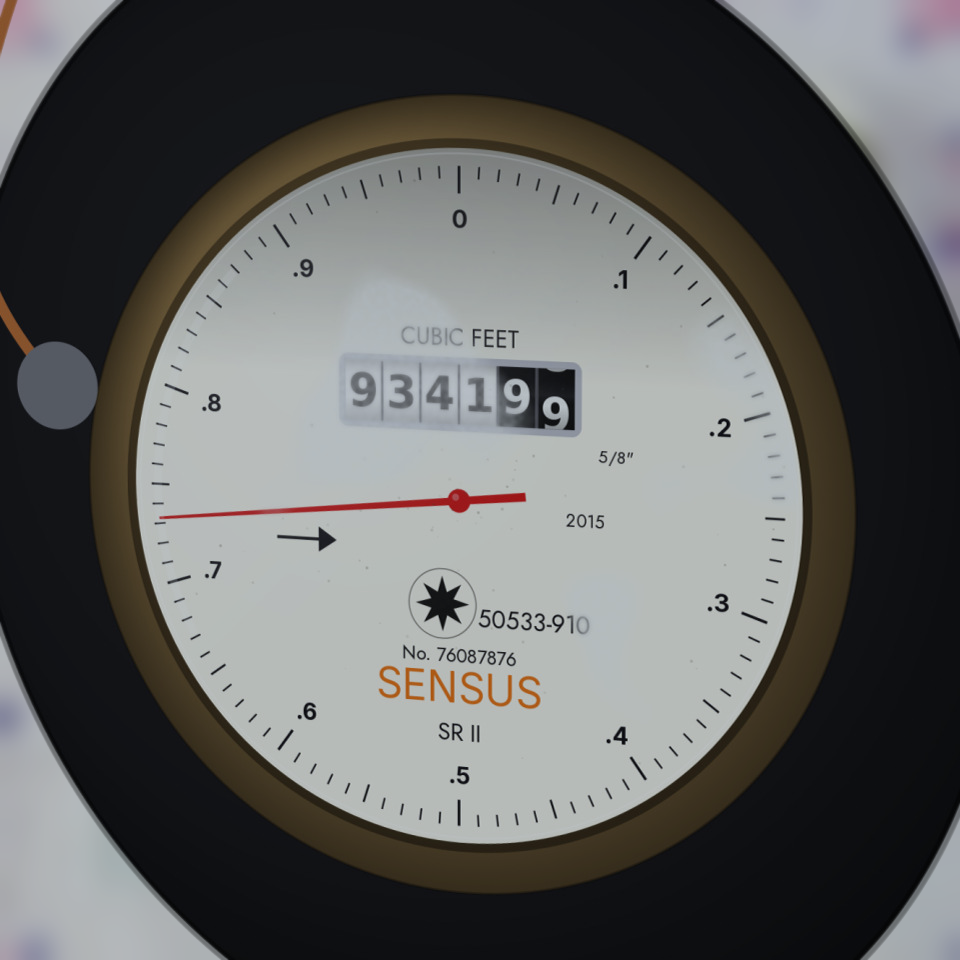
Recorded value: 934198.73 ft³
